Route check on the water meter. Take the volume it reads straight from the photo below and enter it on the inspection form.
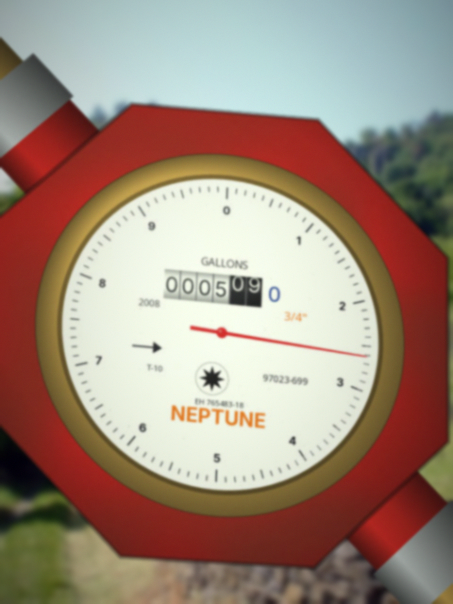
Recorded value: 5092.6 gal
